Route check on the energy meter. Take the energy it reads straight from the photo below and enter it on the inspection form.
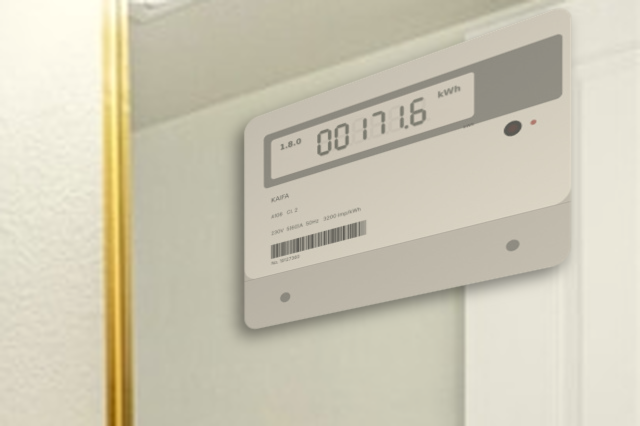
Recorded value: 171.6 kWh
